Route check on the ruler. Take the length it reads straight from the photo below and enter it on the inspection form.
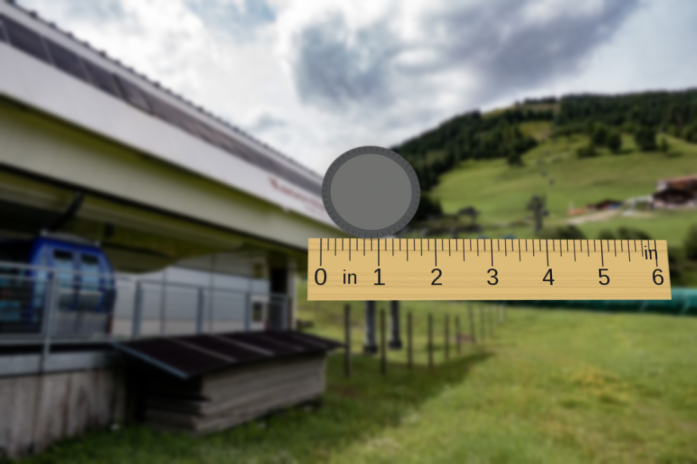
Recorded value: 1.75 in
